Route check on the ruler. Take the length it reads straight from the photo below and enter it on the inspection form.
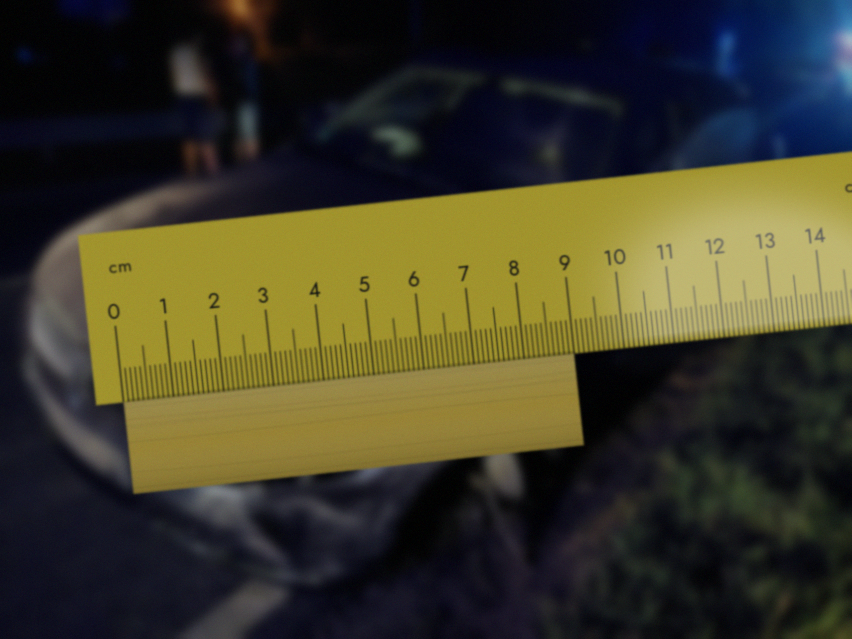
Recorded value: 9 cm
